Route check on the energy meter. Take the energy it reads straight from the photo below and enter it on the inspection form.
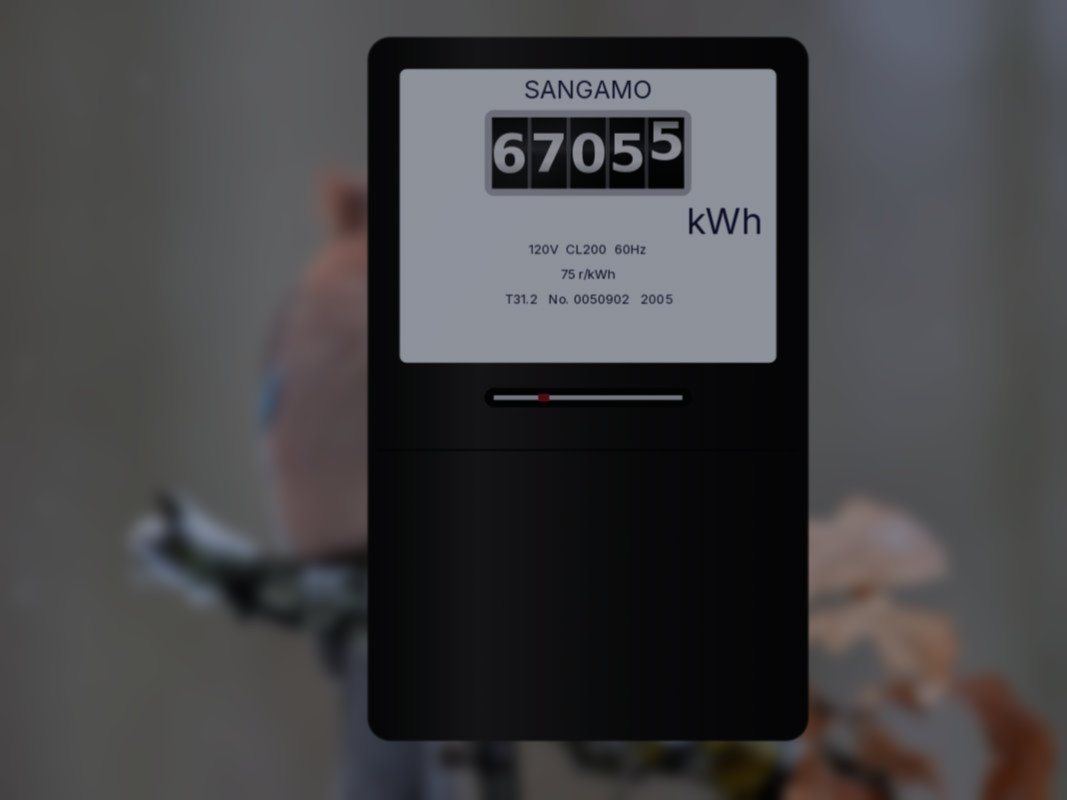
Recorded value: 67055 kWh
